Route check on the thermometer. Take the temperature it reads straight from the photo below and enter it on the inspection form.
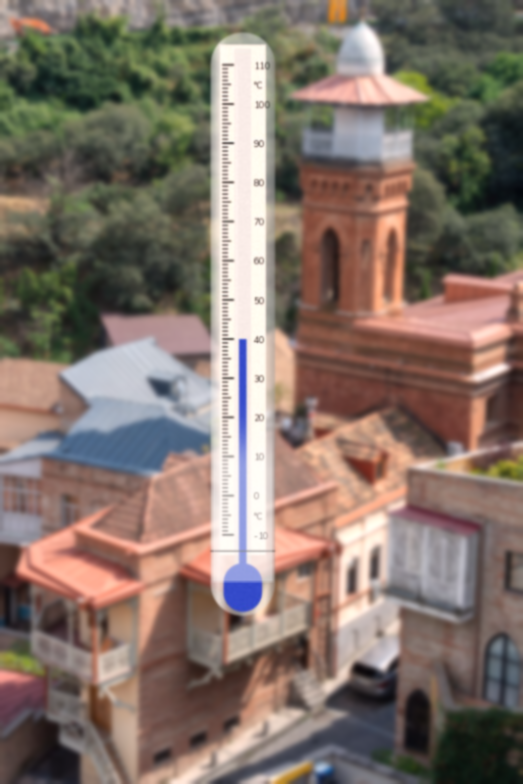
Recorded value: 40 °C
